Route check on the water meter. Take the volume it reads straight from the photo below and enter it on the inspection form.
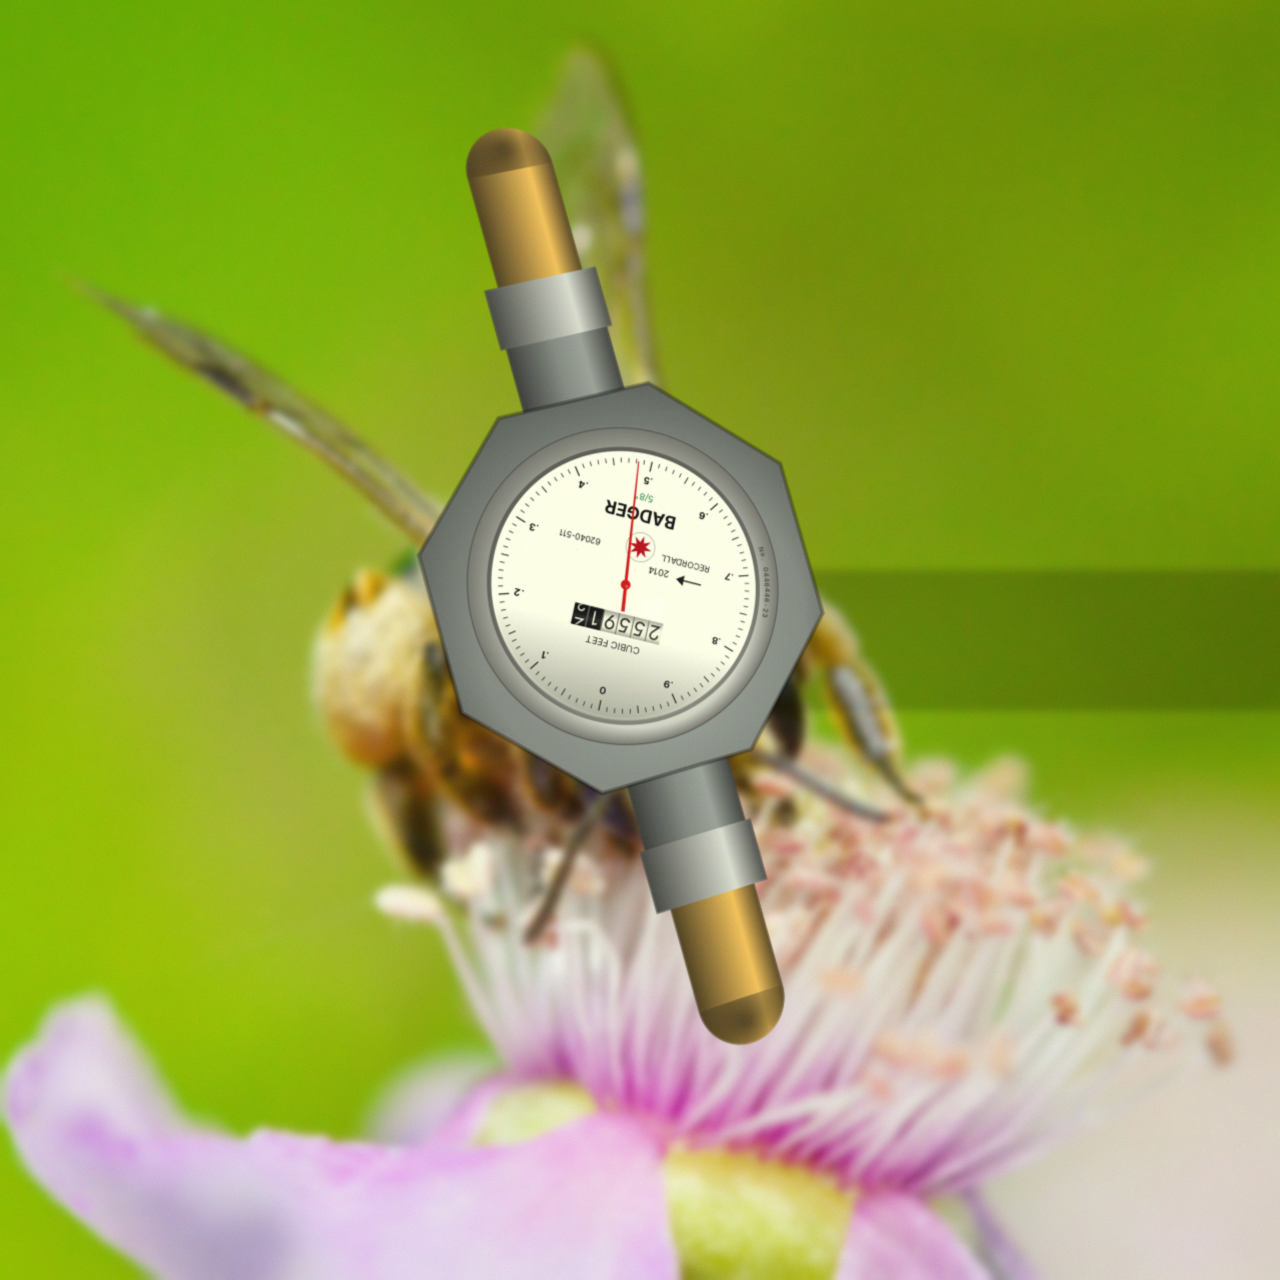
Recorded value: 255912.48 ft³
